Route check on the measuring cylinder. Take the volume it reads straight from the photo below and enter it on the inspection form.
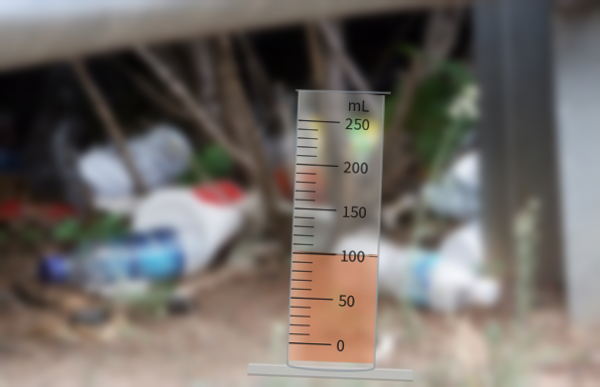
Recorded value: 100 mL
